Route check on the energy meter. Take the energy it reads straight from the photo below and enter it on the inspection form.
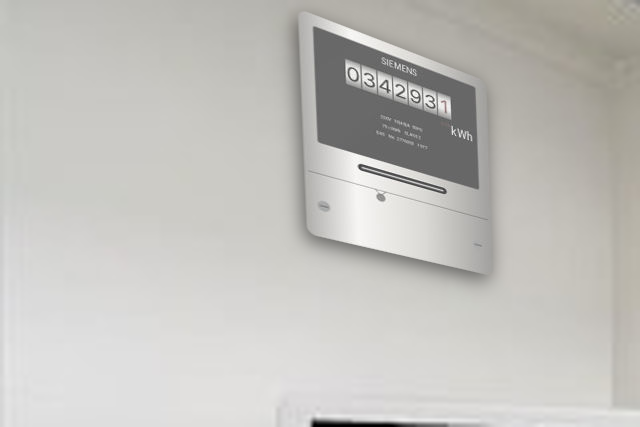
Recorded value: 34293.1 kWh
